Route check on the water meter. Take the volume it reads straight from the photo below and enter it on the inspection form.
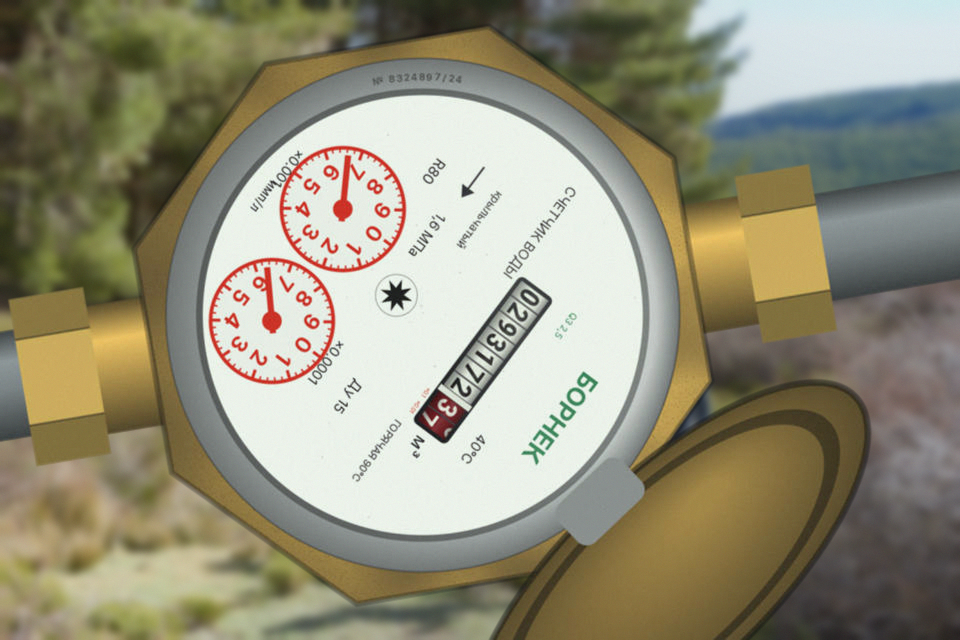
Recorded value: 293172.3666 m³
